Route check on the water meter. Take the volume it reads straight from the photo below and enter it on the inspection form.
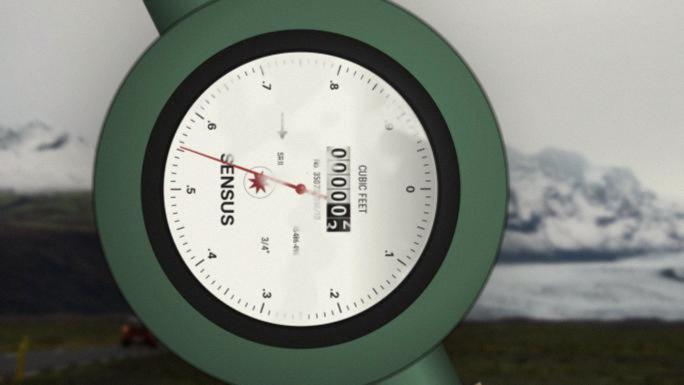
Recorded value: 2.55 ft³
